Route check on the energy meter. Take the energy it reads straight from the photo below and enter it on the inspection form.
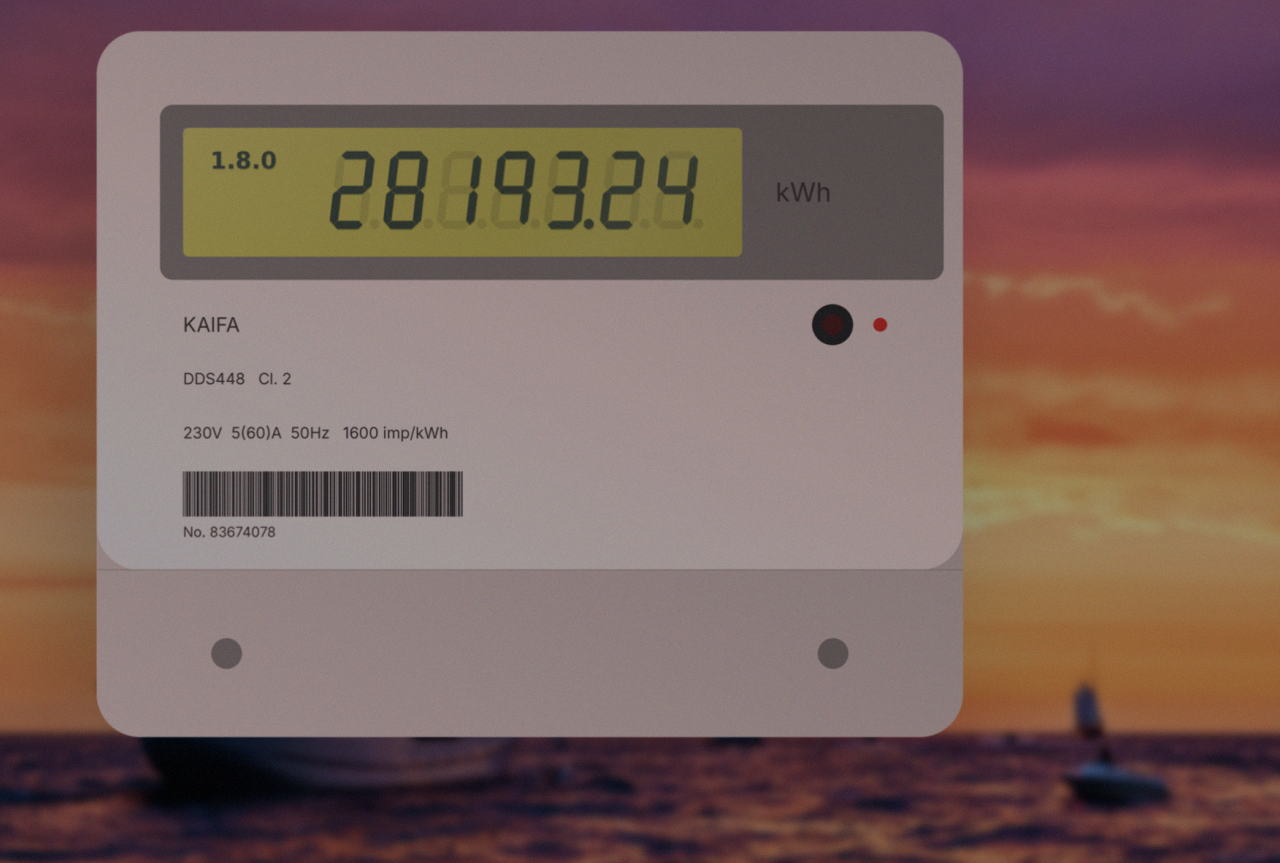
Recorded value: 28193.24 kWh
